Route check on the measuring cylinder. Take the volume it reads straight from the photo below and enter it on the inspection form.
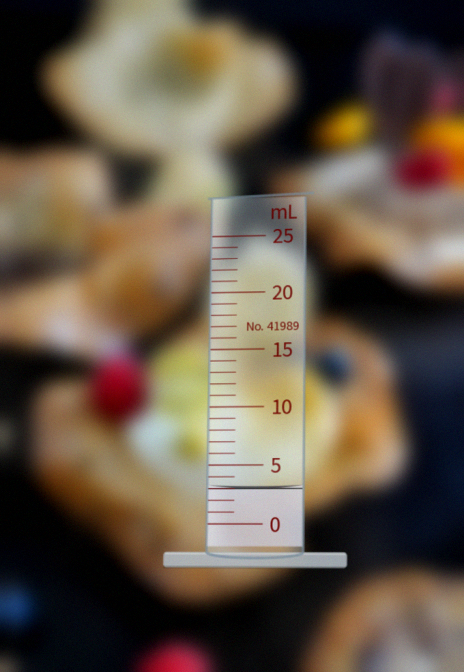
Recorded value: 3 mL
